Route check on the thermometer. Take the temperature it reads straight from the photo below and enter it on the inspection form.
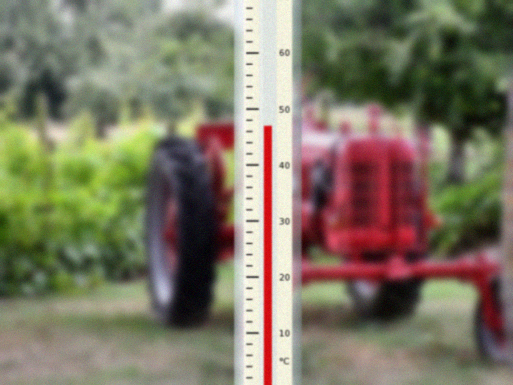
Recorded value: 47 °C
